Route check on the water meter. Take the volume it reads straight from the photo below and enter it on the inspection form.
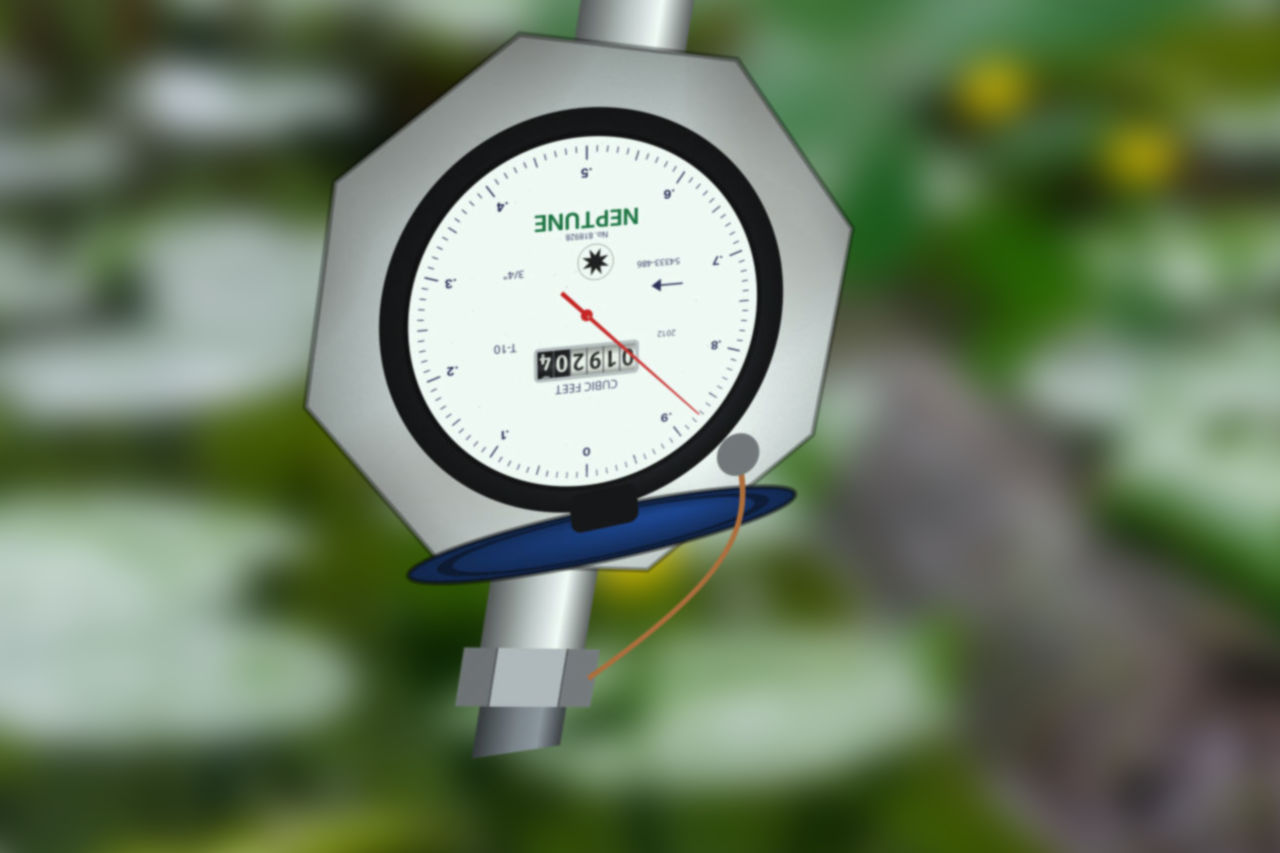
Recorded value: 19203.87 ft³
